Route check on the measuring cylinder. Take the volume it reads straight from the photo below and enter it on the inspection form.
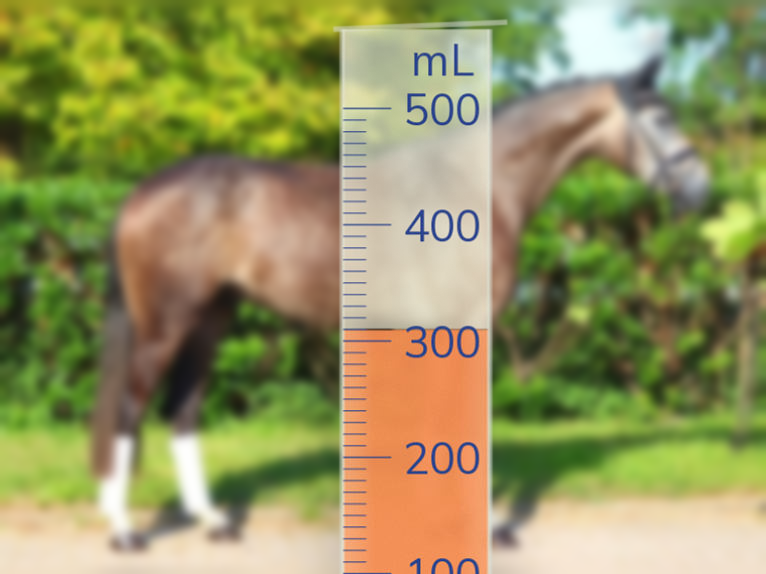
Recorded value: 310 mL
